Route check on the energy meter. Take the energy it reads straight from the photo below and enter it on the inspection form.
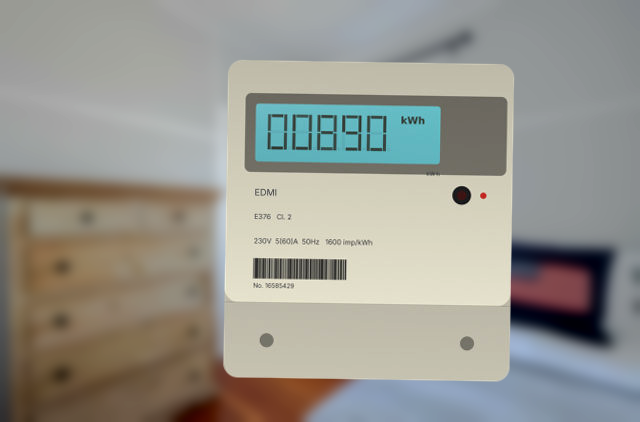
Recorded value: 890 kWh
